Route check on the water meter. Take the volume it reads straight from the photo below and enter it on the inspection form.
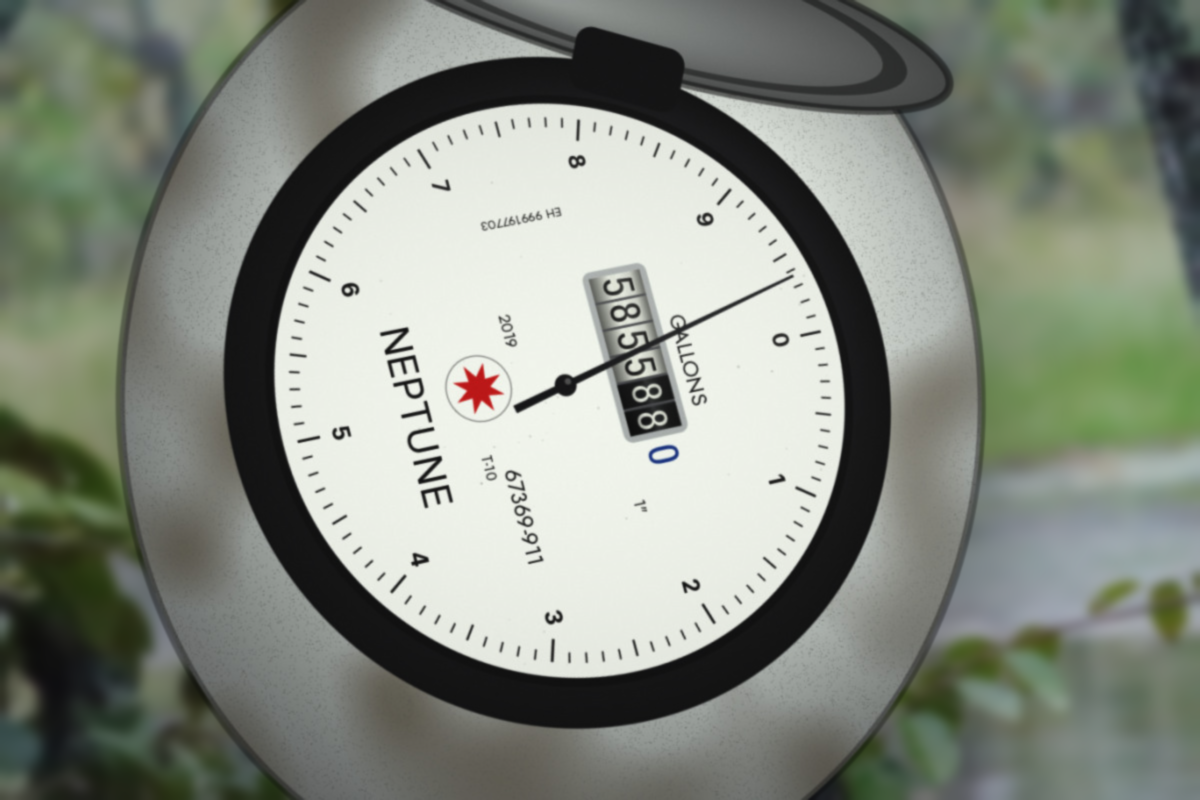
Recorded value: 5855879.6 gal
